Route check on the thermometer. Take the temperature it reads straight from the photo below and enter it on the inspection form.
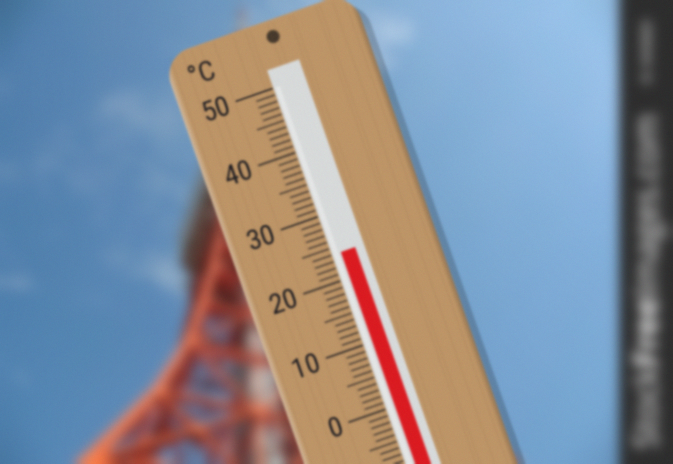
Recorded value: 24 °C
